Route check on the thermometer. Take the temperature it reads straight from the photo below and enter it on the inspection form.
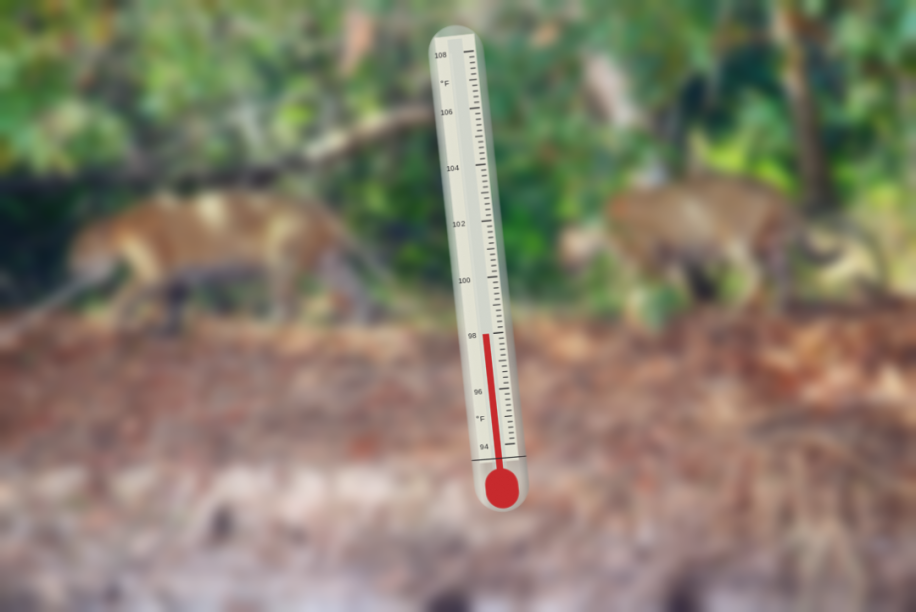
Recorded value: 98 °F
